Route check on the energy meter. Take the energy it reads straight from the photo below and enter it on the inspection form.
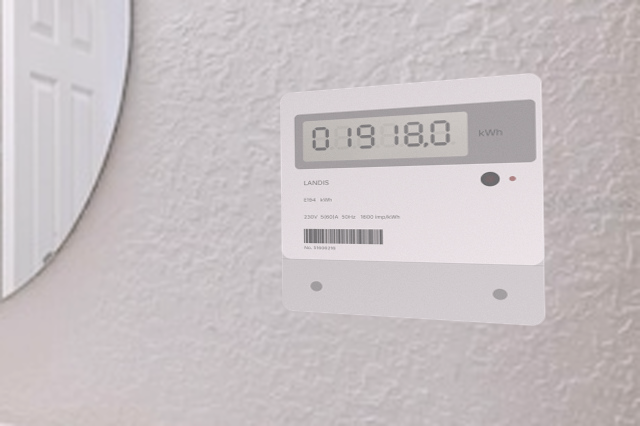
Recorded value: 1918.0 kWh
